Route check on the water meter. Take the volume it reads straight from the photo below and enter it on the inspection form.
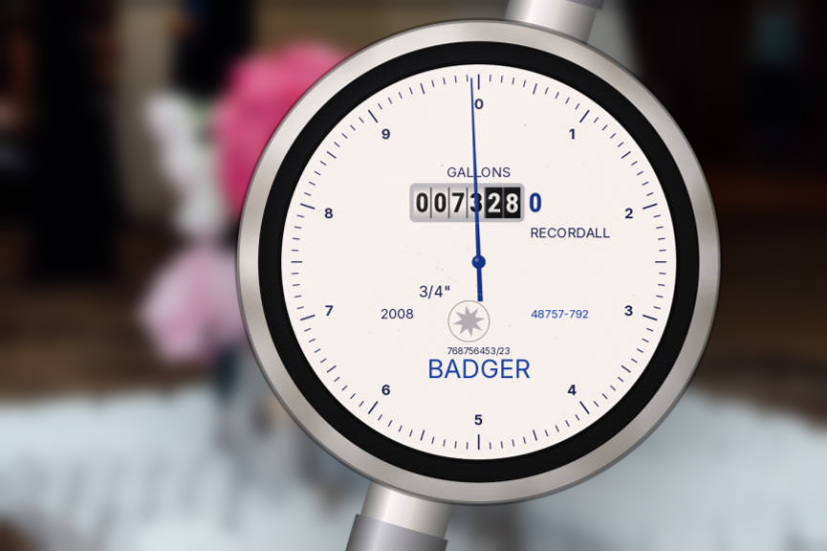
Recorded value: 73279.9 gal
